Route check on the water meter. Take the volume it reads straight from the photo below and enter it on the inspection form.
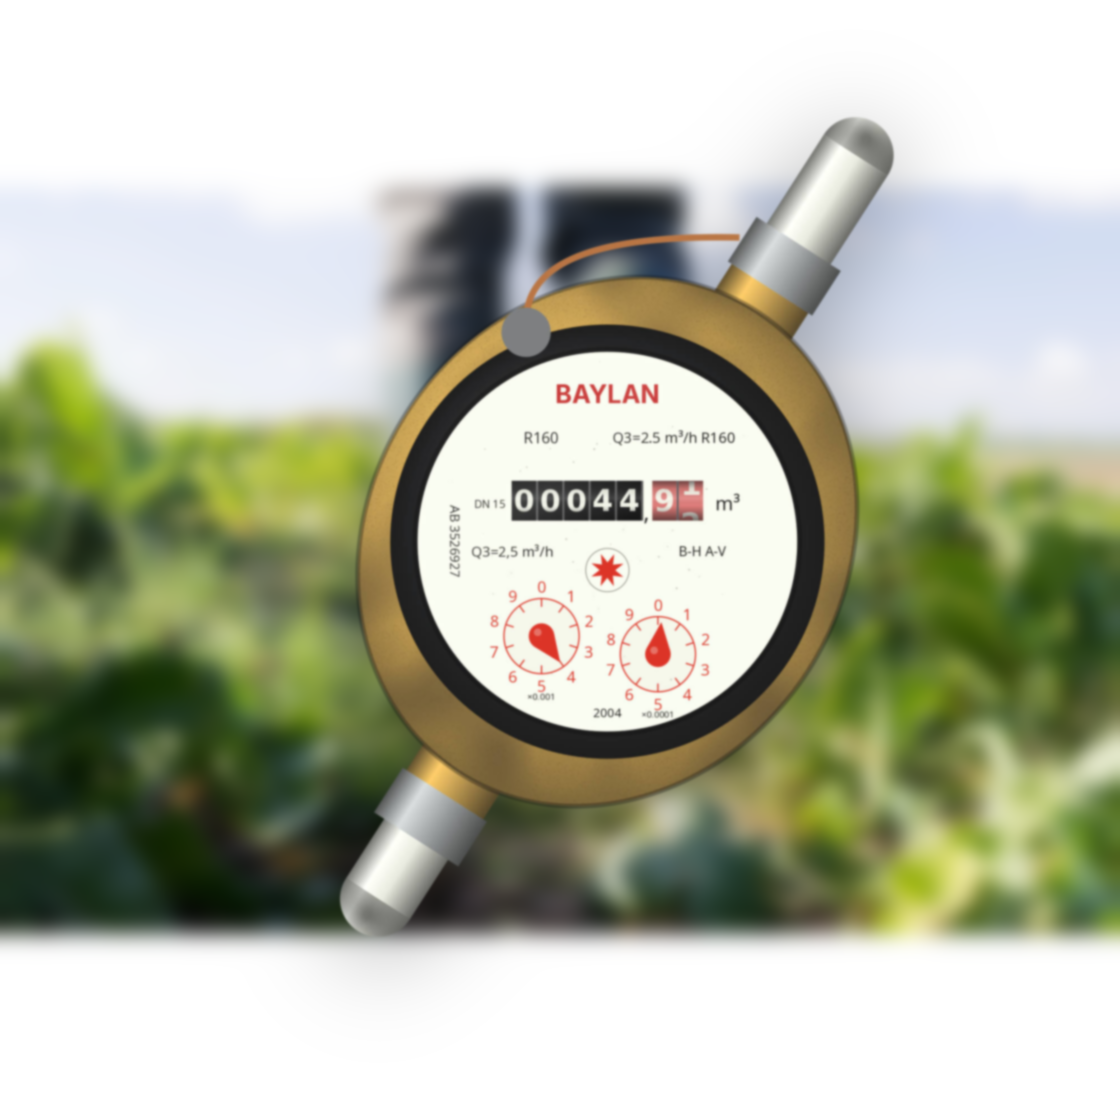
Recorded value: 44.9140 m³
